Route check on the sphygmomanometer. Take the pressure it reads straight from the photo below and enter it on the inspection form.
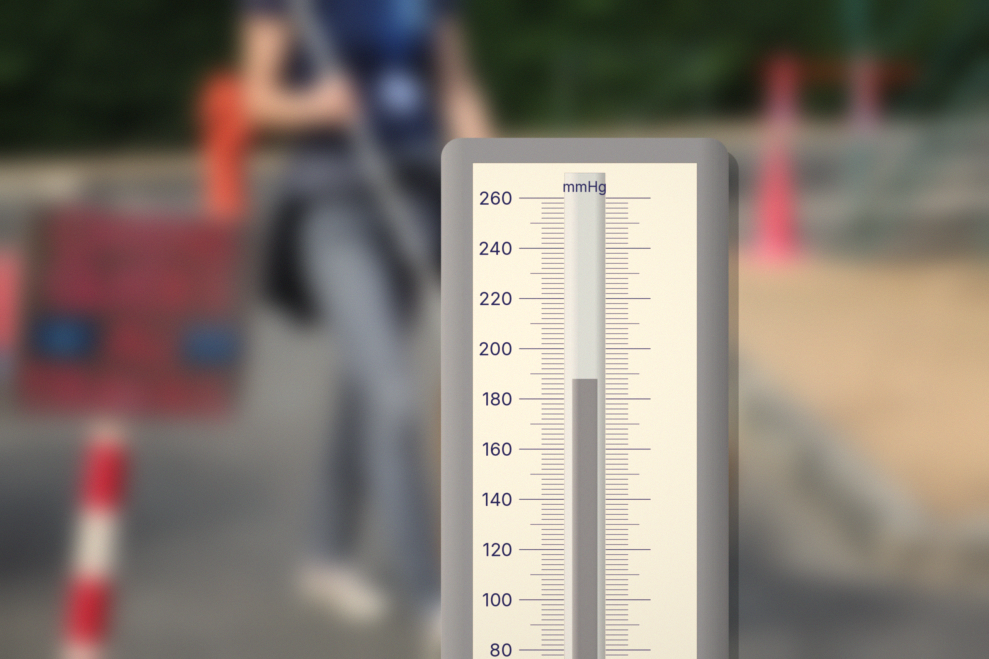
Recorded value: 188 mmHg
